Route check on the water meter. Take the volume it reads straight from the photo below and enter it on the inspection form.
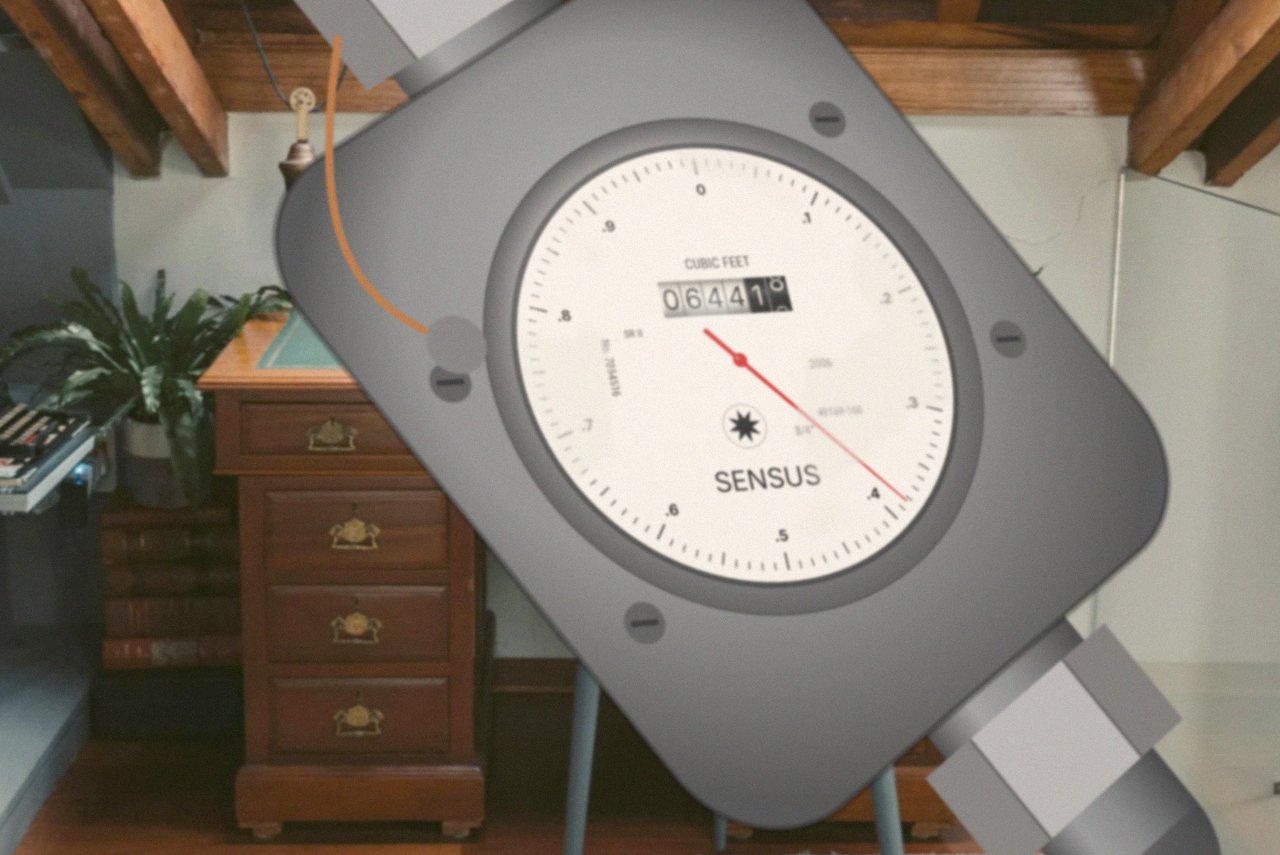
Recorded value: 64418.38 ft³
